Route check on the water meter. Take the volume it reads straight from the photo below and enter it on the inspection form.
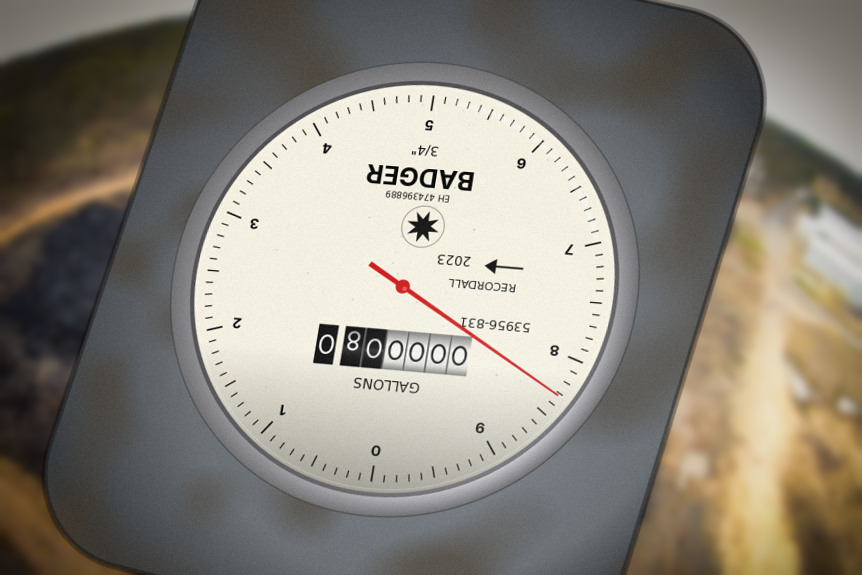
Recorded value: 78.3 gal
